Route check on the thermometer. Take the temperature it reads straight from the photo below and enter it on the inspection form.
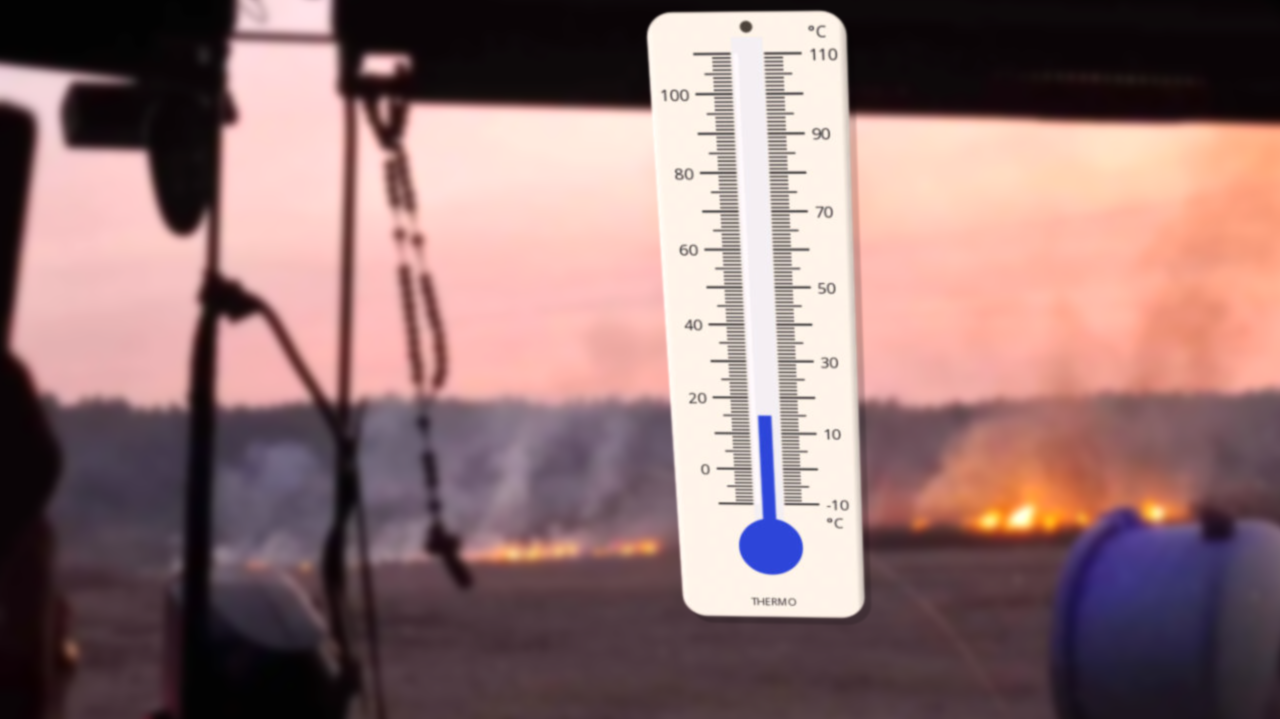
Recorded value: 15 °C
